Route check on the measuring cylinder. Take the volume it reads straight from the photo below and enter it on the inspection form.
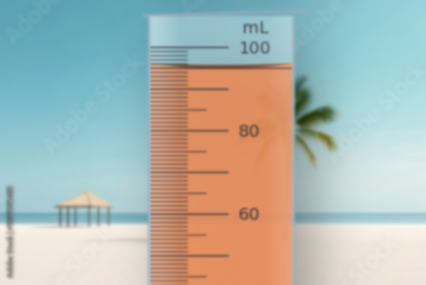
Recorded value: 95 mL
